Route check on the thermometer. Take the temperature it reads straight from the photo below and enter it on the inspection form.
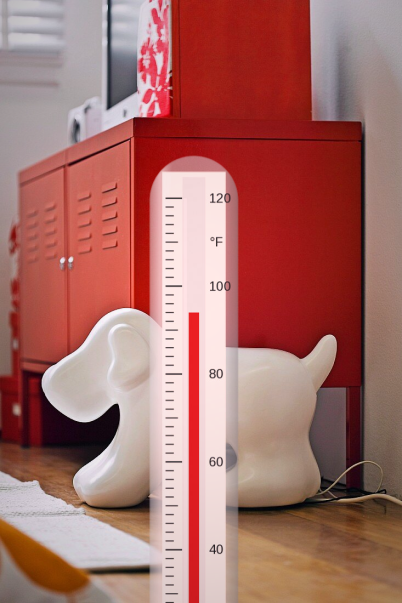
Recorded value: 94 °F
